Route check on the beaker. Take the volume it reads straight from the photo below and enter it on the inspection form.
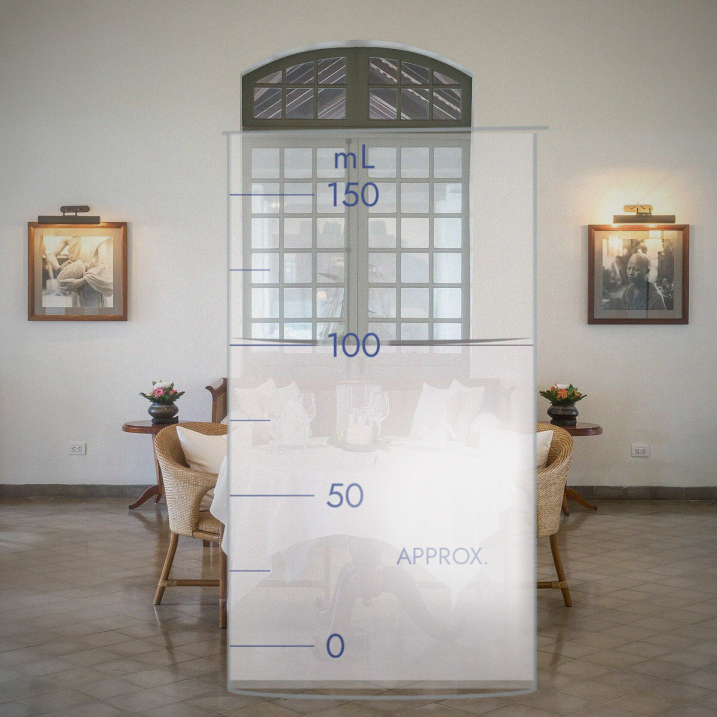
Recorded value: 100 mL
